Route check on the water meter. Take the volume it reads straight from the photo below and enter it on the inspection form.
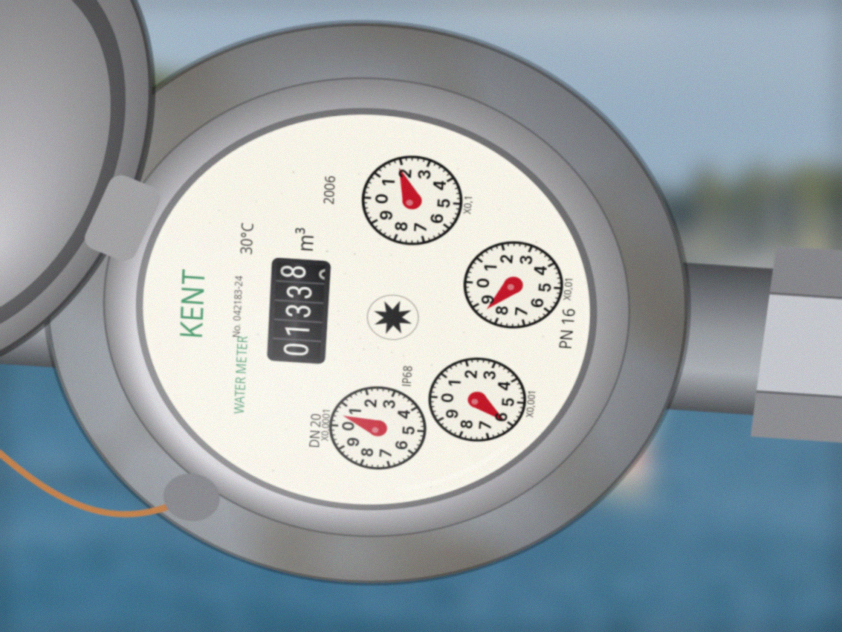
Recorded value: 1338.1860 m³
